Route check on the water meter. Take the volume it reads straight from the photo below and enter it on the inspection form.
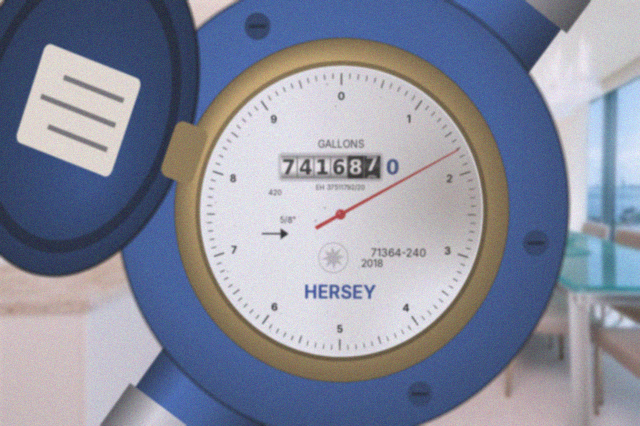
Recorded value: 7416871.7 gal
